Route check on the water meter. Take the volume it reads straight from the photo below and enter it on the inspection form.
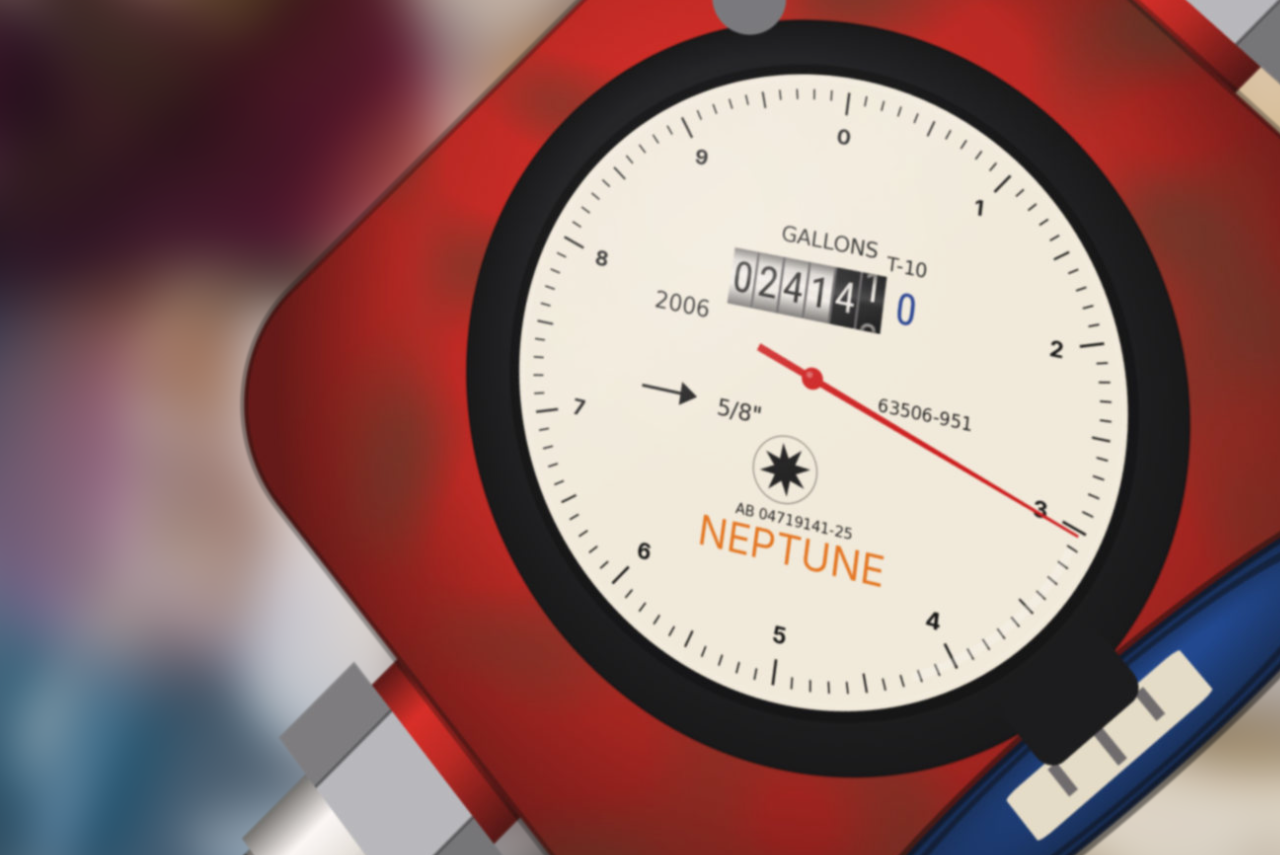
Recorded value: 241413.0 gal
